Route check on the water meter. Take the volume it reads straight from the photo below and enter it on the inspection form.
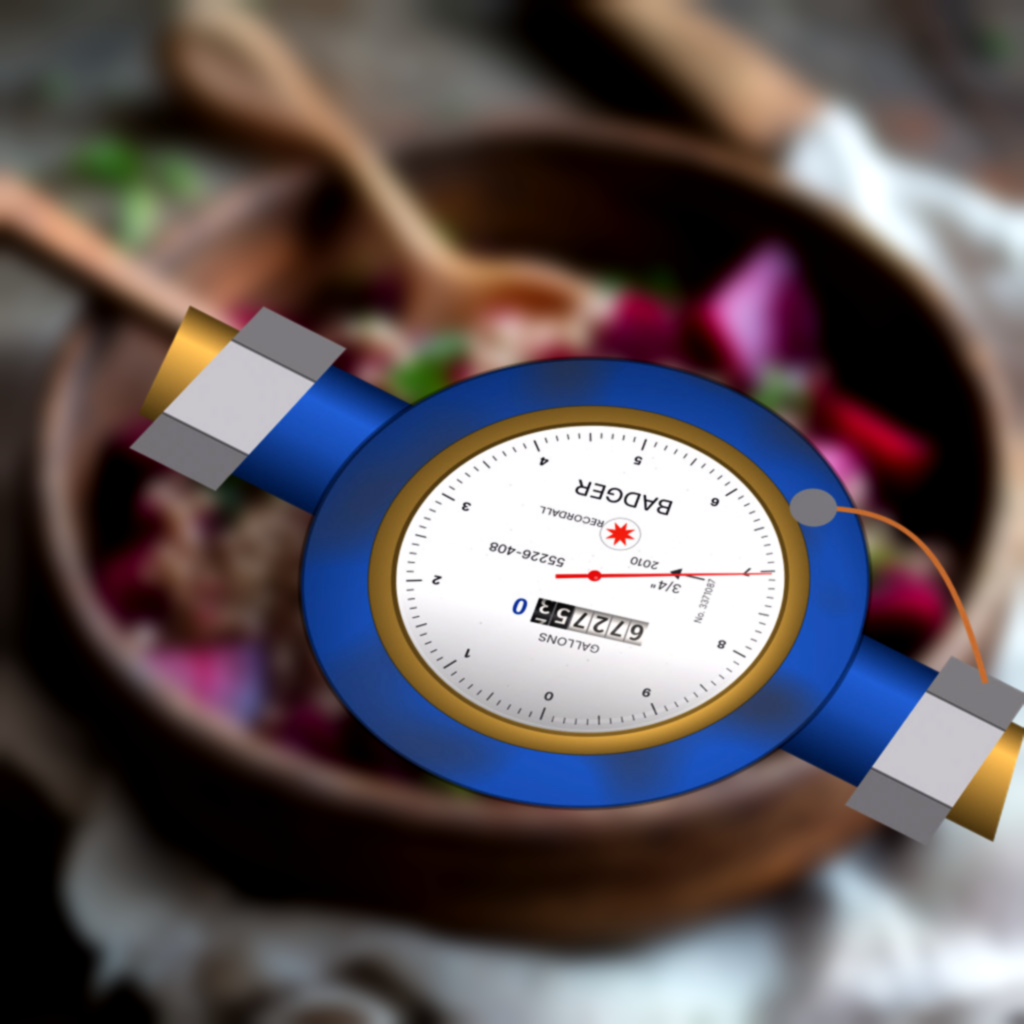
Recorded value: 6727527.0 gal
